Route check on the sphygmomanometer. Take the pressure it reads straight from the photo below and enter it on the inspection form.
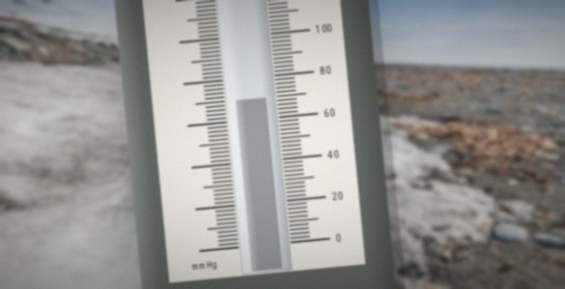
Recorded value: 70 mmHg
